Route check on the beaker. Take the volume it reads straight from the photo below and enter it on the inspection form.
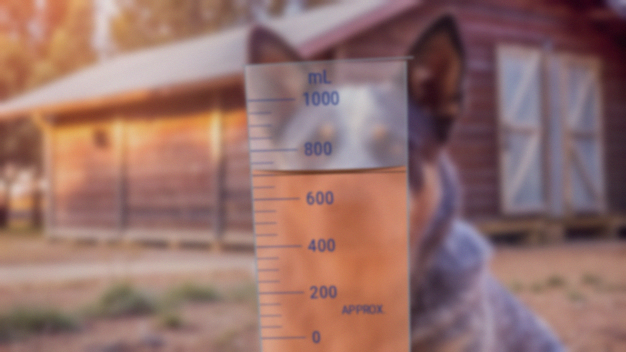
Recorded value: 700 mL
